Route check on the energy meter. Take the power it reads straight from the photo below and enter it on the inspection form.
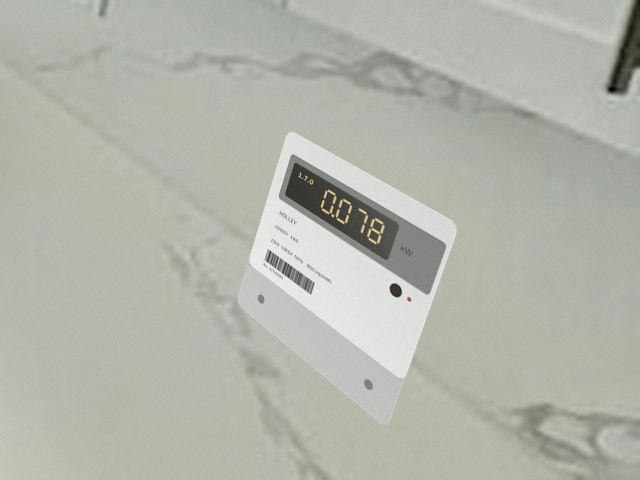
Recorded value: 0.078 kW
